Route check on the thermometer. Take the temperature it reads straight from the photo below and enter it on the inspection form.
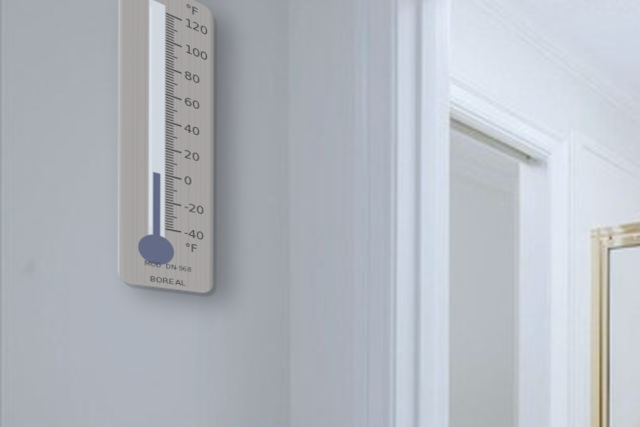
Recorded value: 0 °F
